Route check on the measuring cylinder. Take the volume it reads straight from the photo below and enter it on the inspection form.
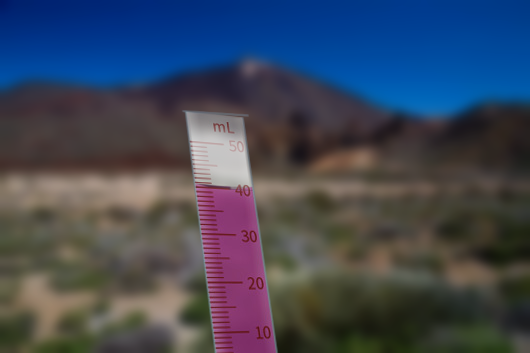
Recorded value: 40 mL
